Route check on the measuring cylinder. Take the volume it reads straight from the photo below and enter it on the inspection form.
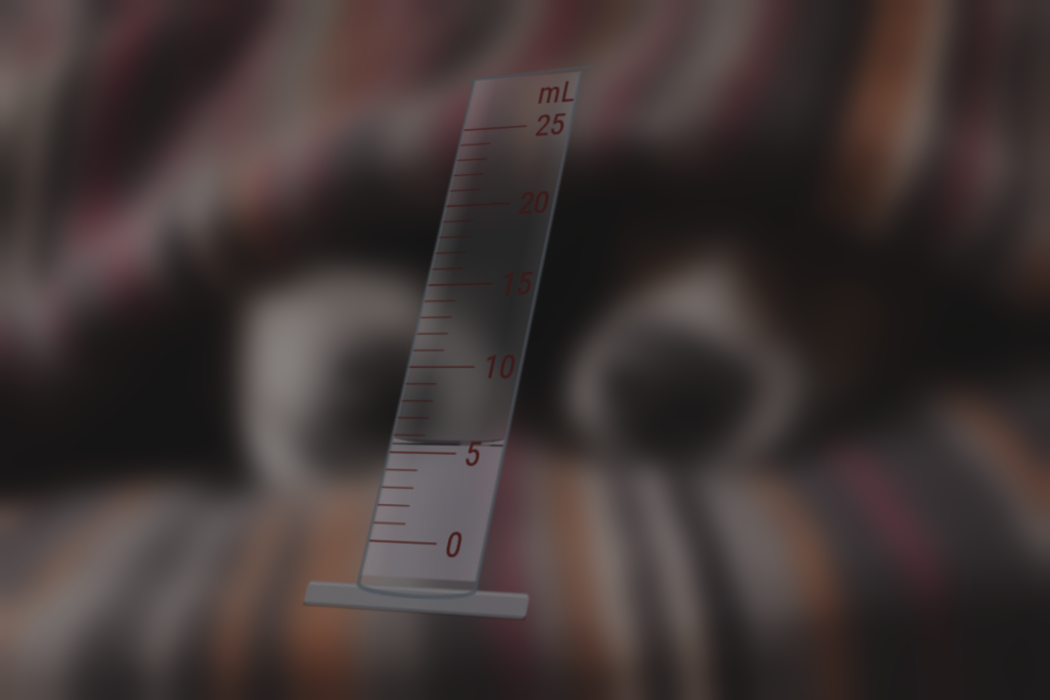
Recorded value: 5.5 mL
